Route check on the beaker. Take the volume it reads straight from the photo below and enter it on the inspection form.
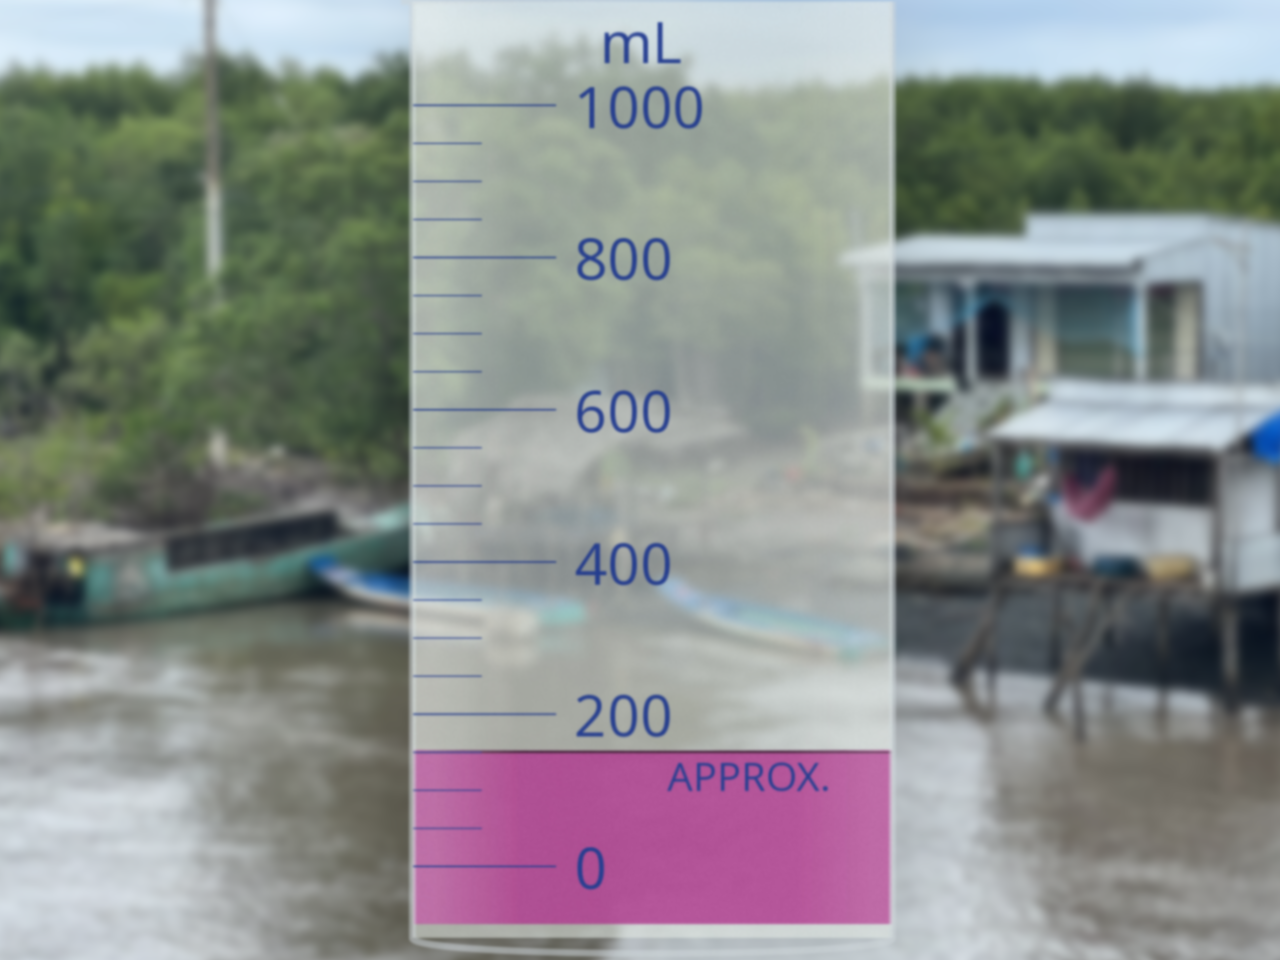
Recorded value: 150 mL
